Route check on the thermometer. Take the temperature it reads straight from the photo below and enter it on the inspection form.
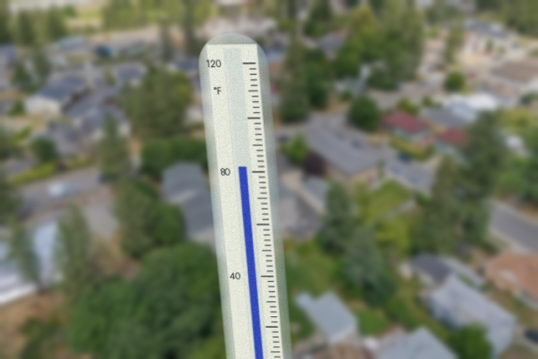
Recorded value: 82 °F
